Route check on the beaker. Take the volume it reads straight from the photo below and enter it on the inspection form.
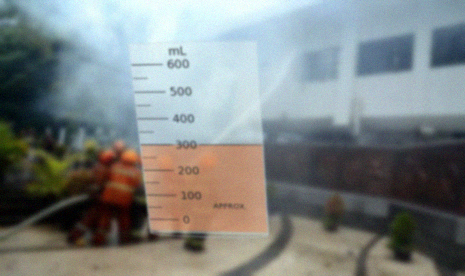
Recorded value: 300 mL
